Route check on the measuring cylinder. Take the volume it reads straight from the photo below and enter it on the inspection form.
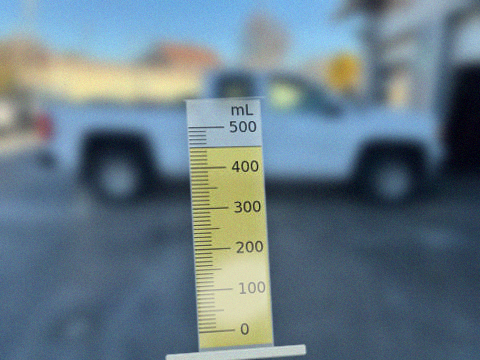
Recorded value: 450 mL
